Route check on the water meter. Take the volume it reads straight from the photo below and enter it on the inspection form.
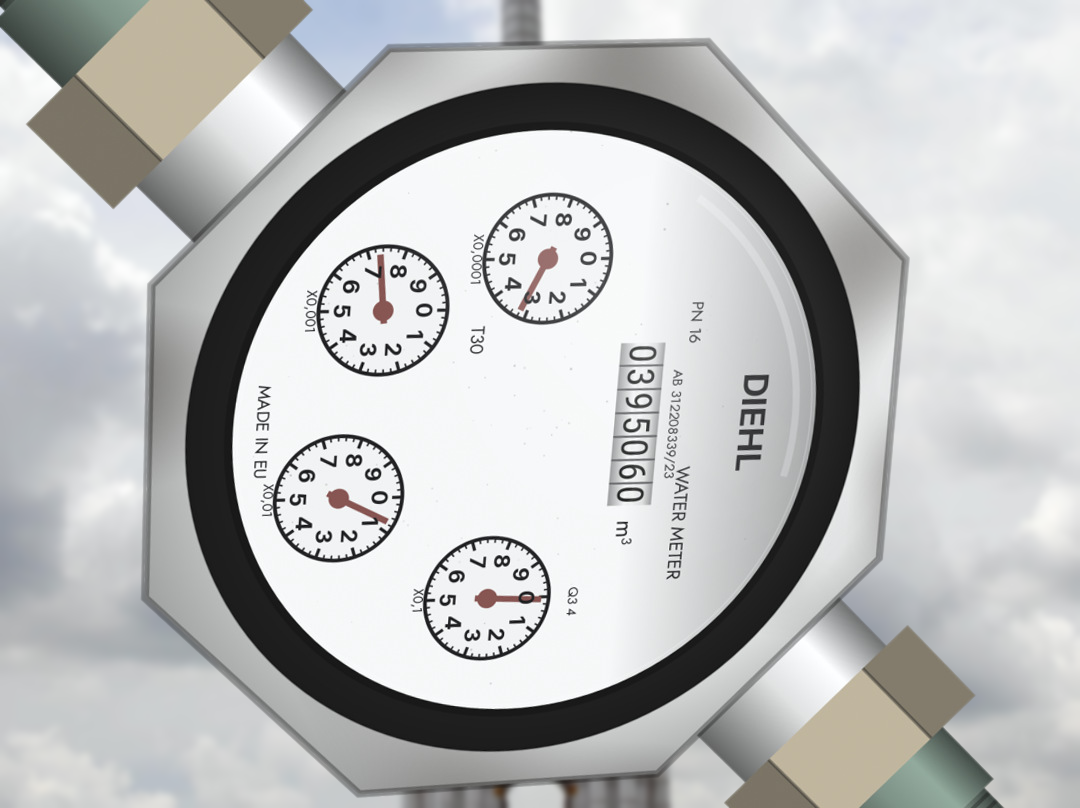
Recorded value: 395060.0073 m³
